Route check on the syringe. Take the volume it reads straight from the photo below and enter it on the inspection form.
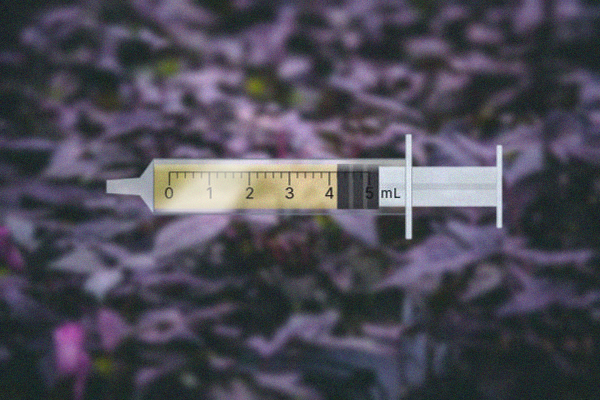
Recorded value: 4.2 mL
